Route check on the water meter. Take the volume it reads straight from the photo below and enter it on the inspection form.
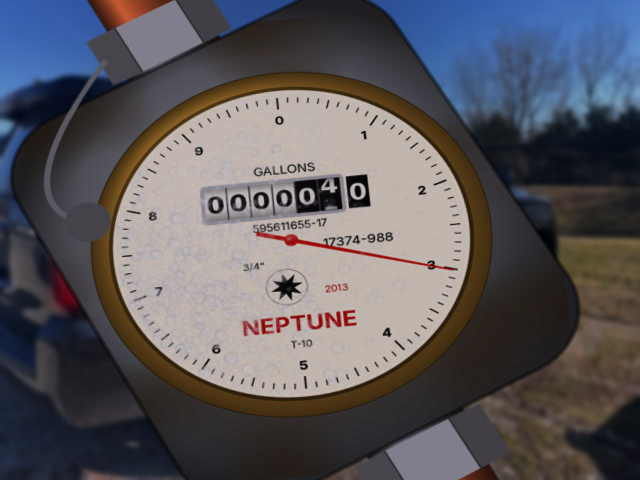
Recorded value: 43.0 gal
